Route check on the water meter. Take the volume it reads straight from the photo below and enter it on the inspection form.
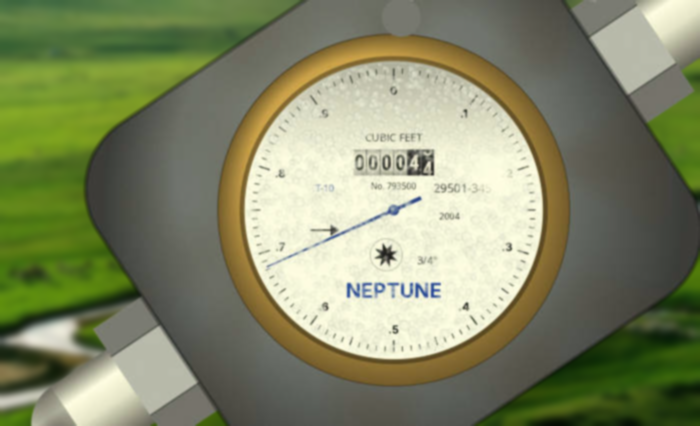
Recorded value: 43.68 ft³
